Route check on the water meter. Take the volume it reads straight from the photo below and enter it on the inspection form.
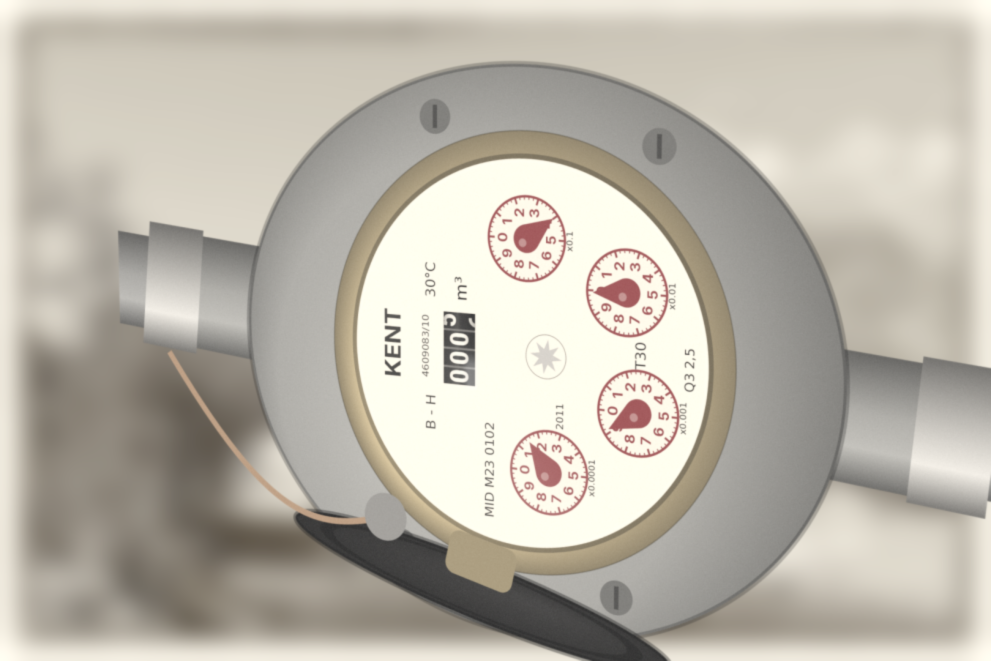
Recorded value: 5.3991 m³
